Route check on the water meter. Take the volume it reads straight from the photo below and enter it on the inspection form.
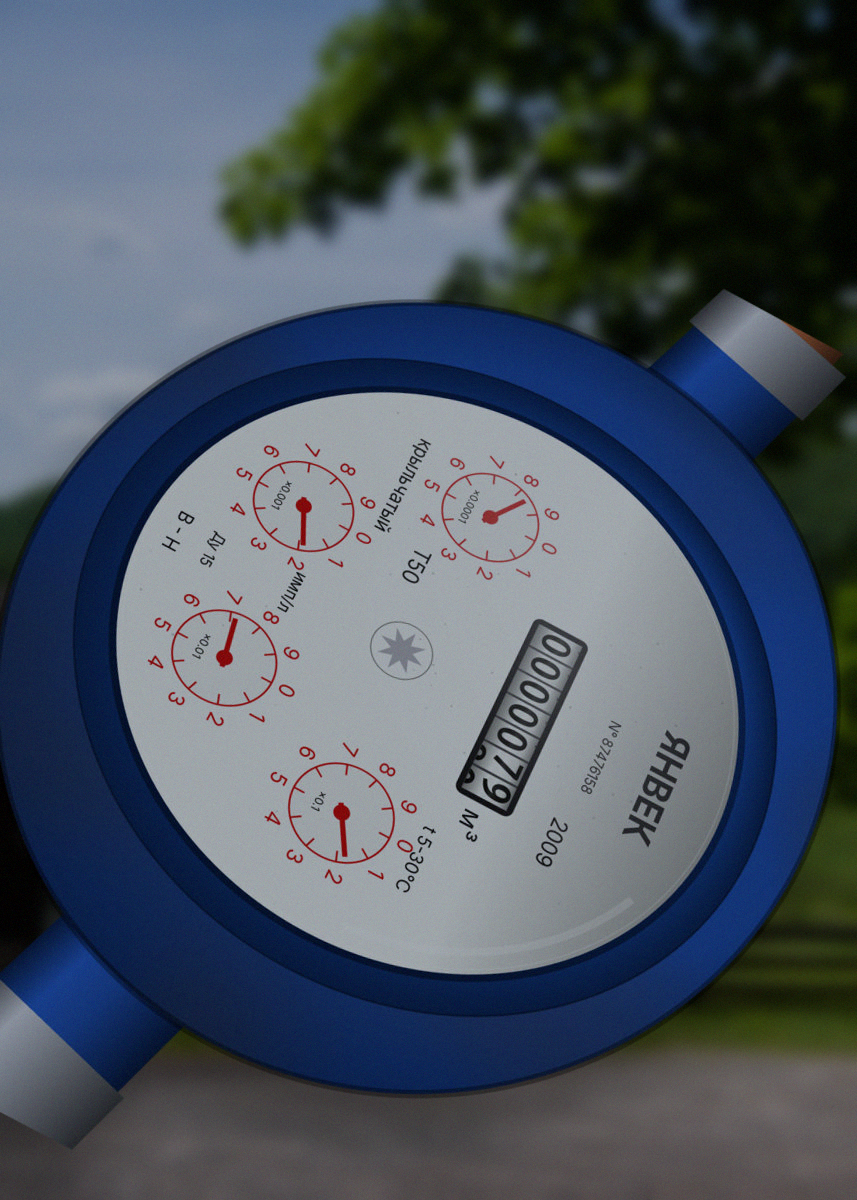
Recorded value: 79.1718 m³
